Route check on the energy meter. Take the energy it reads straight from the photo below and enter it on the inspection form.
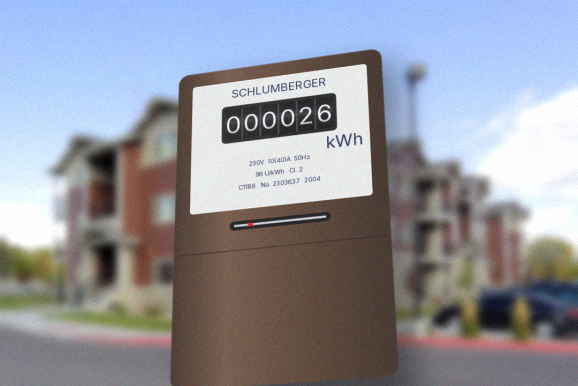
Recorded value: 26 kWh
